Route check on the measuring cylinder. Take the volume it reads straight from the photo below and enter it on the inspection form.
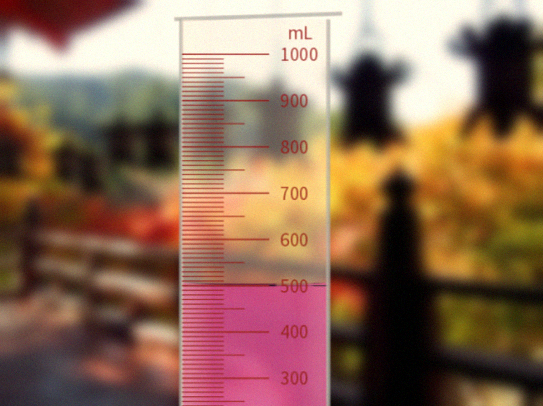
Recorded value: 500 mL
